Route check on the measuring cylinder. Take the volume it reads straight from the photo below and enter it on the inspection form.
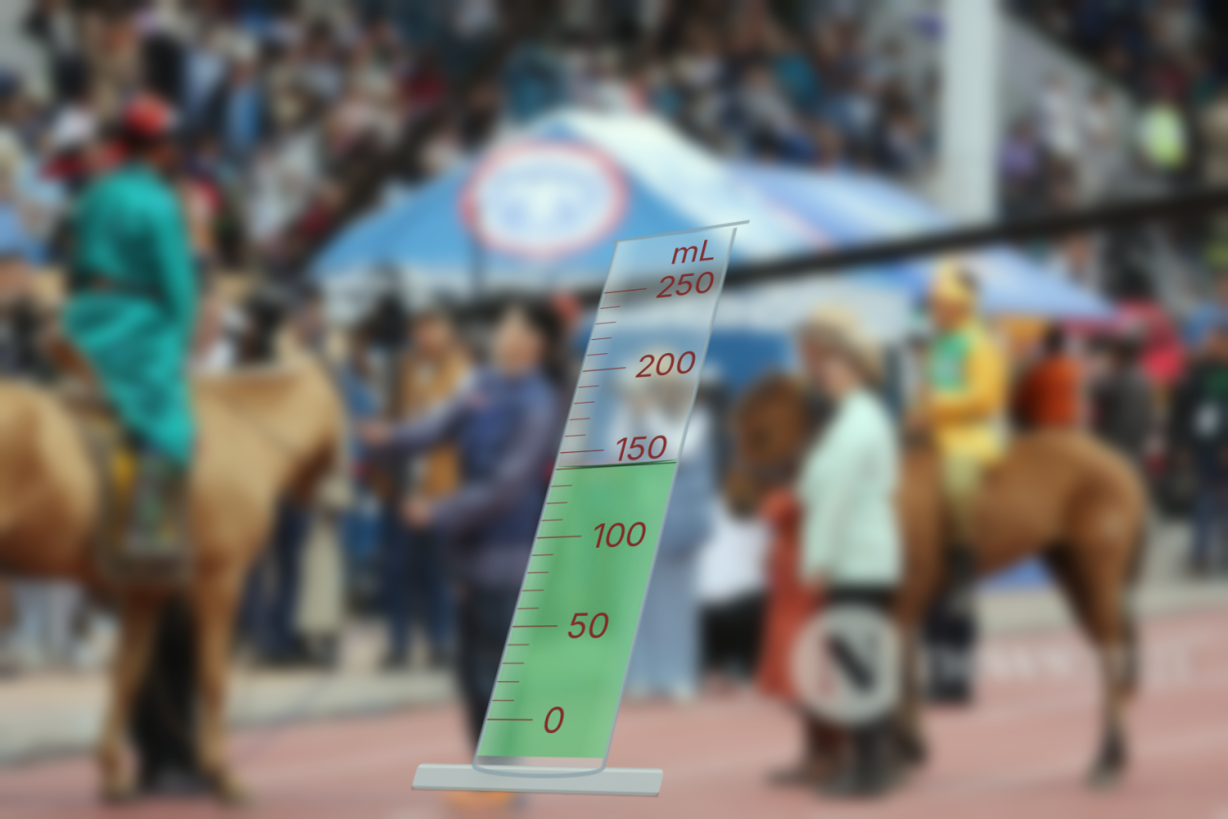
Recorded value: 140 mL
